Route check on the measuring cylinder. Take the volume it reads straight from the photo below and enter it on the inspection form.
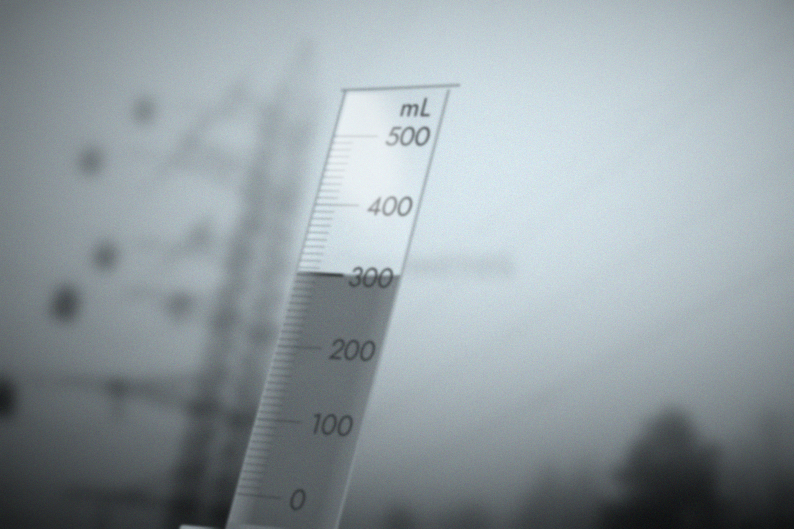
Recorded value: 300 mL
